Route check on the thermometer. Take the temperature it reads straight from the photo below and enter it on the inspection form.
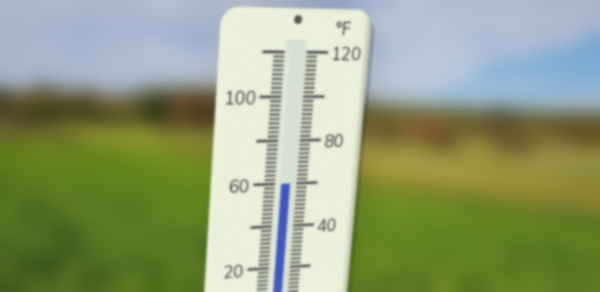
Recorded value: 60 °F
